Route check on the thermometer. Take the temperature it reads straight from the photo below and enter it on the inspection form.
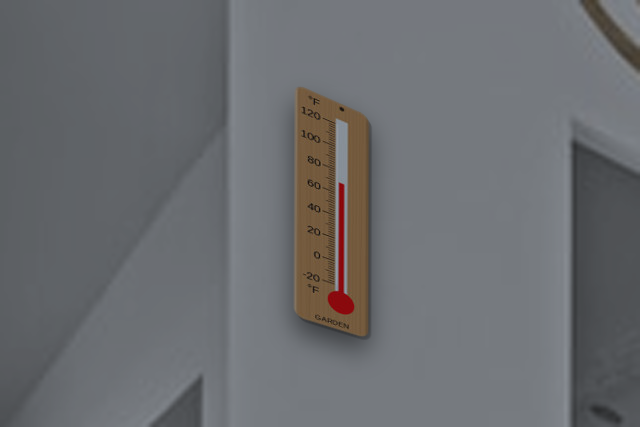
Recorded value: 70 °F
